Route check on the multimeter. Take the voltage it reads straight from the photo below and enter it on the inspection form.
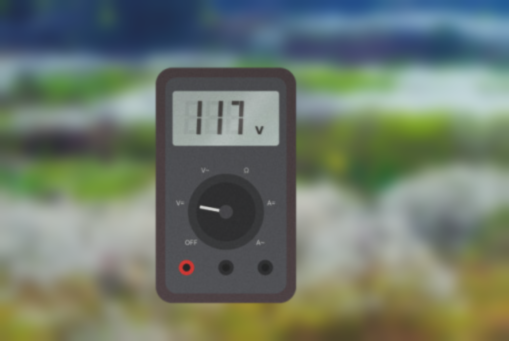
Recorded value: 117 V
